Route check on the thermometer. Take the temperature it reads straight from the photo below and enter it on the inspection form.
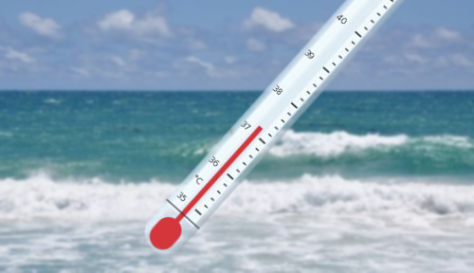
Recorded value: 37.2 °C
